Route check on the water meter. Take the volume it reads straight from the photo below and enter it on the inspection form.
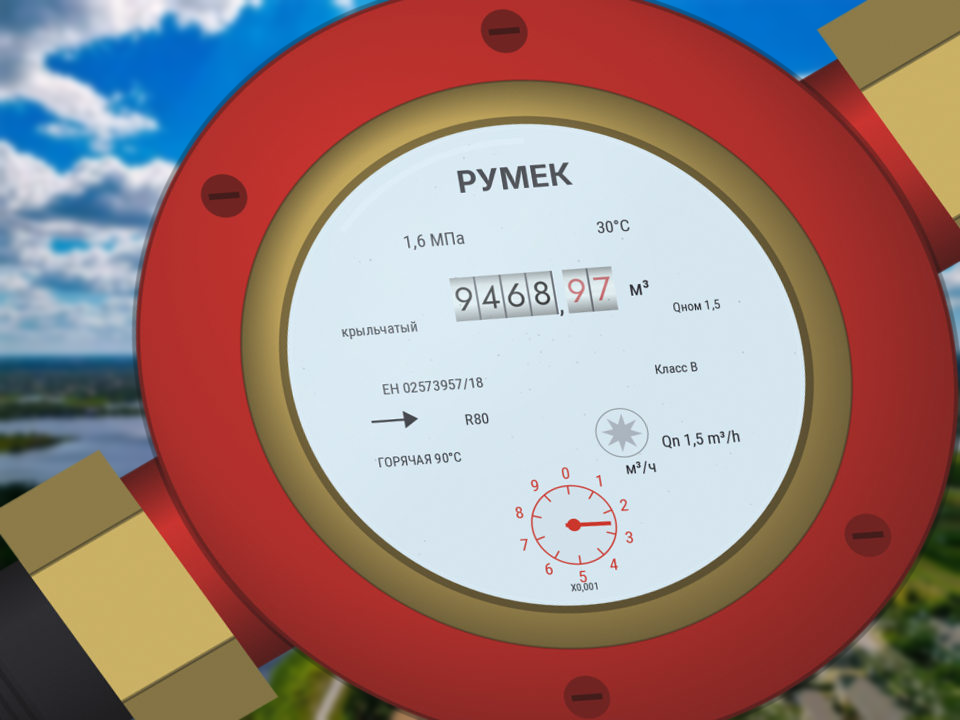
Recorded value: 9468.972 m³
